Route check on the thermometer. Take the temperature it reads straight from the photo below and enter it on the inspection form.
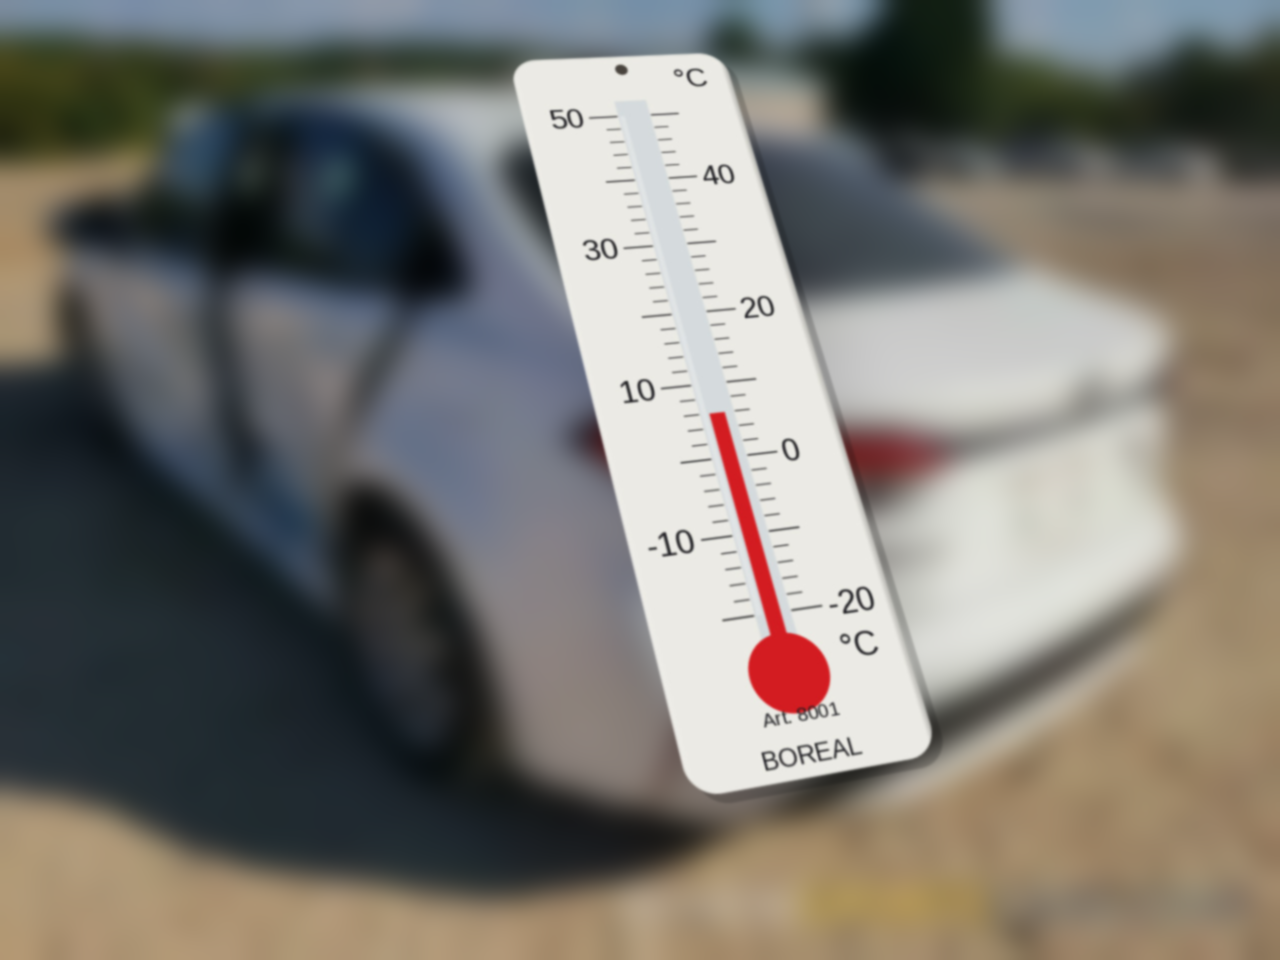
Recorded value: 6 °C
